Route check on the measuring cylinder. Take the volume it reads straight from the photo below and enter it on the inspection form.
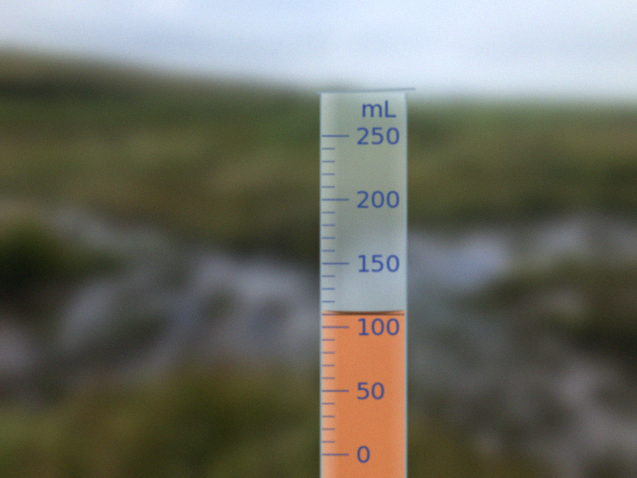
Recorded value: 110 mL
